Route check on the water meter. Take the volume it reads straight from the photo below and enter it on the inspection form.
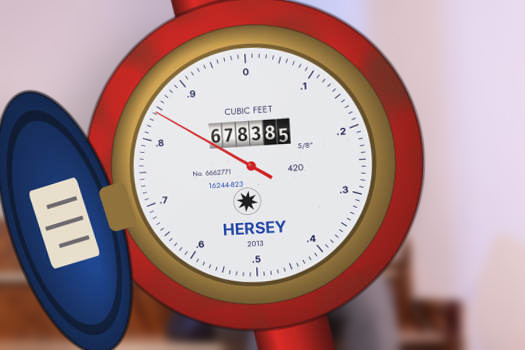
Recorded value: 678384.84 ft³
